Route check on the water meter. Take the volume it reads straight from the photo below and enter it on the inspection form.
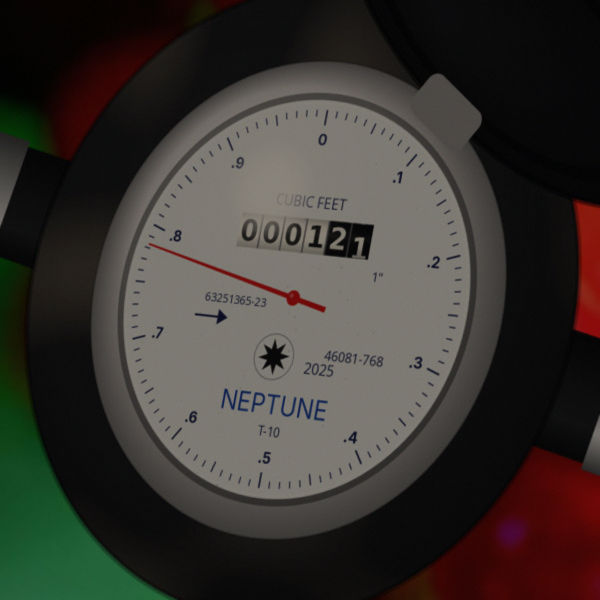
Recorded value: 120.78 ft³
